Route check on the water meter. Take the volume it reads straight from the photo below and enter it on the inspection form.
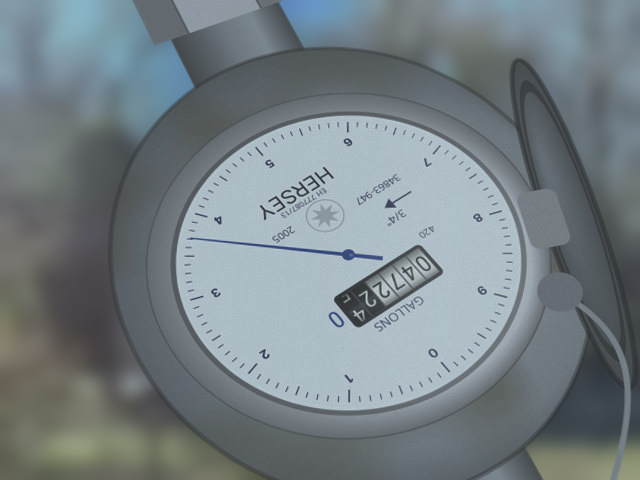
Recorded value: 472243.7 gal
